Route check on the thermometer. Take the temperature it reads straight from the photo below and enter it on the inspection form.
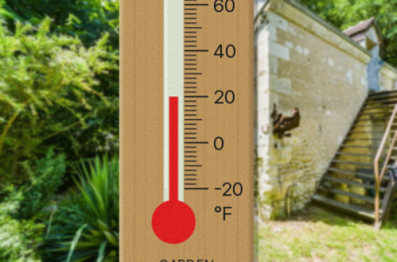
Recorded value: 20 °F
